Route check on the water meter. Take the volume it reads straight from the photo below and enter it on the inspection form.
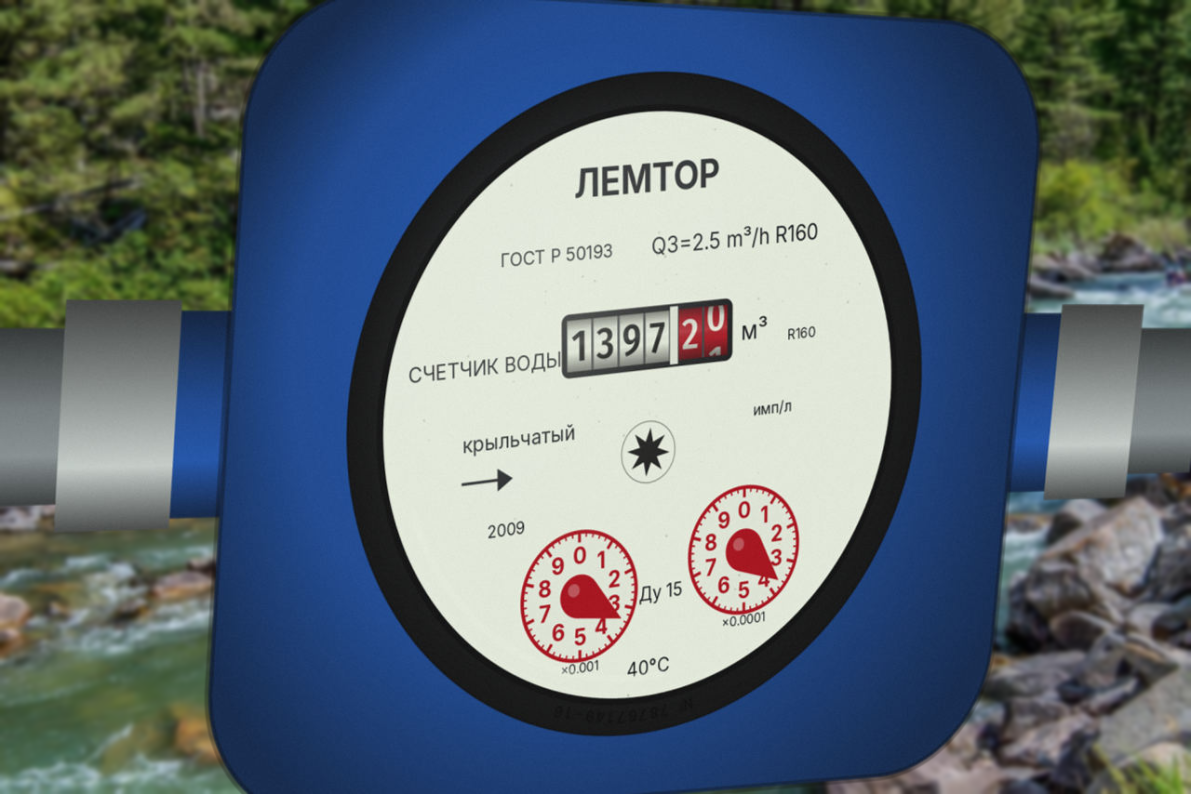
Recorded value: 1397.2033 m³
